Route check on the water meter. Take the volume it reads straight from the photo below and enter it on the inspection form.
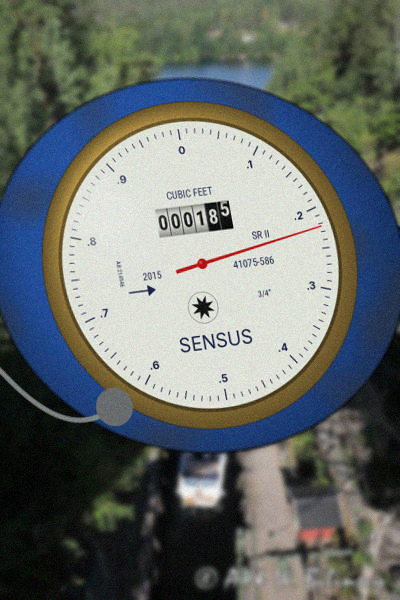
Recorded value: 185.22 ft³
